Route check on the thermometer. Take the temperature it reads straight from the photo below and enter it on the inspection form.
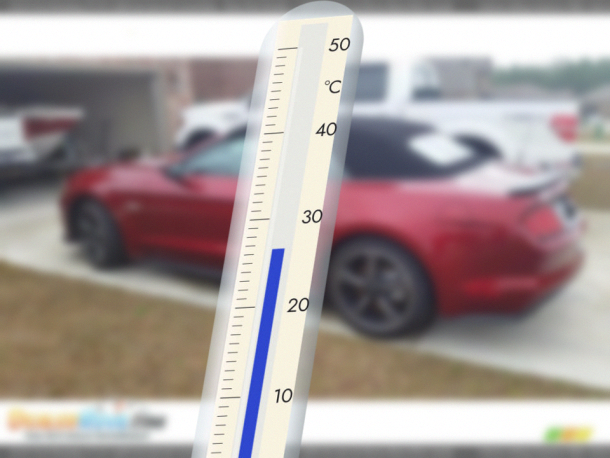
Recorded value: 26.5 °C
